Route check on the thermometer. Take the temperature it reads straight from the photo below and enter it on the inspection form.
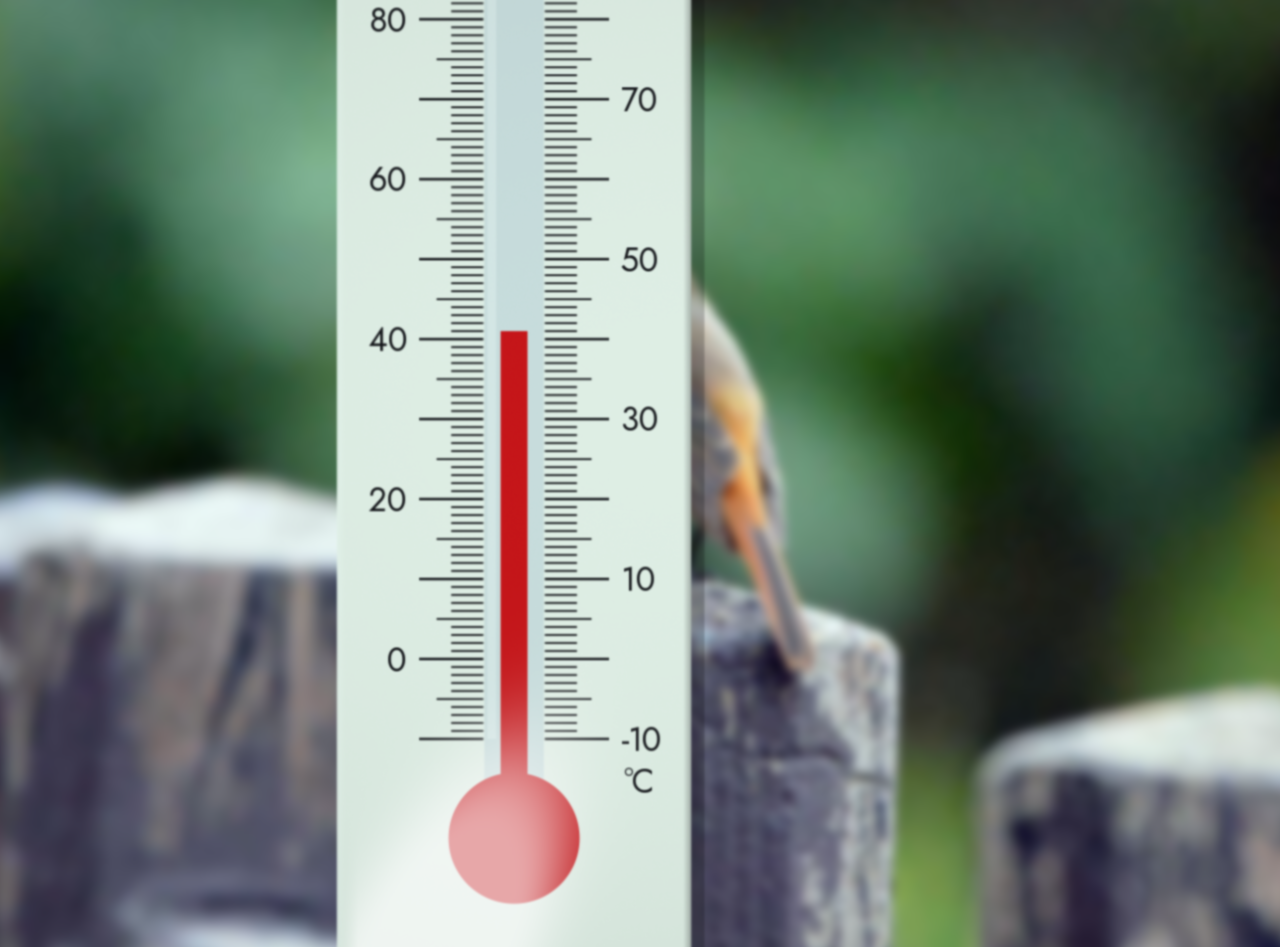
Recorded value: 41 °C
